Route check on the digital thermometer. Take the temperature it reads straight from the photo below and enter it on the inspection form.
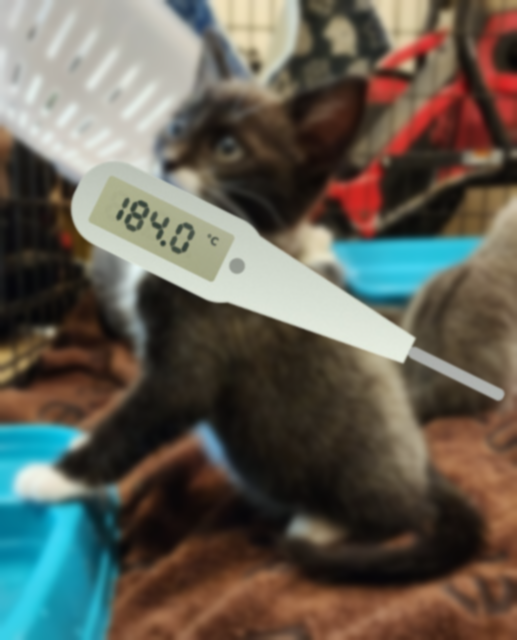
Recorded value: 184.0 °C
